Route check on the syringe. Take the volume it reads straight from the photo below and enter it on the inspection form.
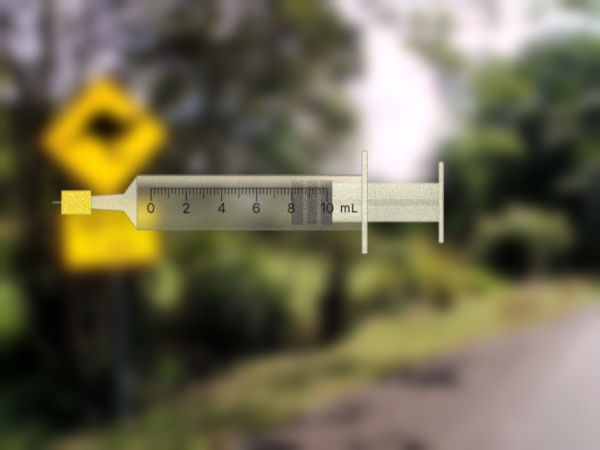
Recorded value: 8 mL
